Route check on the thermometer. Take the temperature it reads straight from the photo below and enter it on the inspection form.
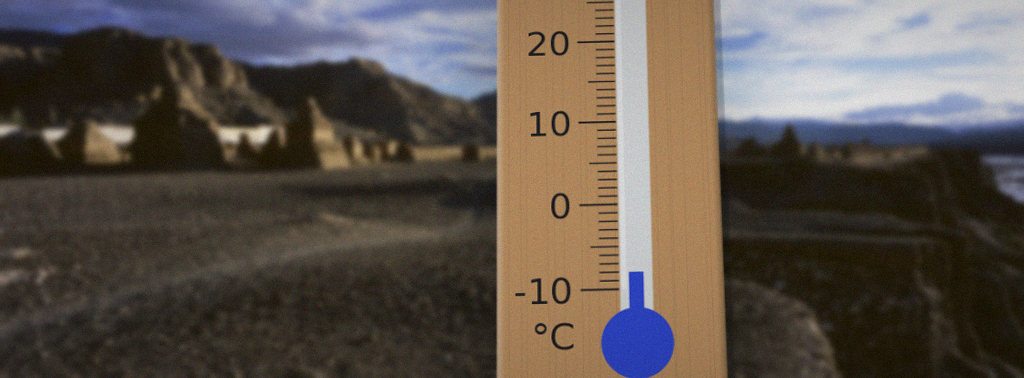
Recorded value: -8 °C
